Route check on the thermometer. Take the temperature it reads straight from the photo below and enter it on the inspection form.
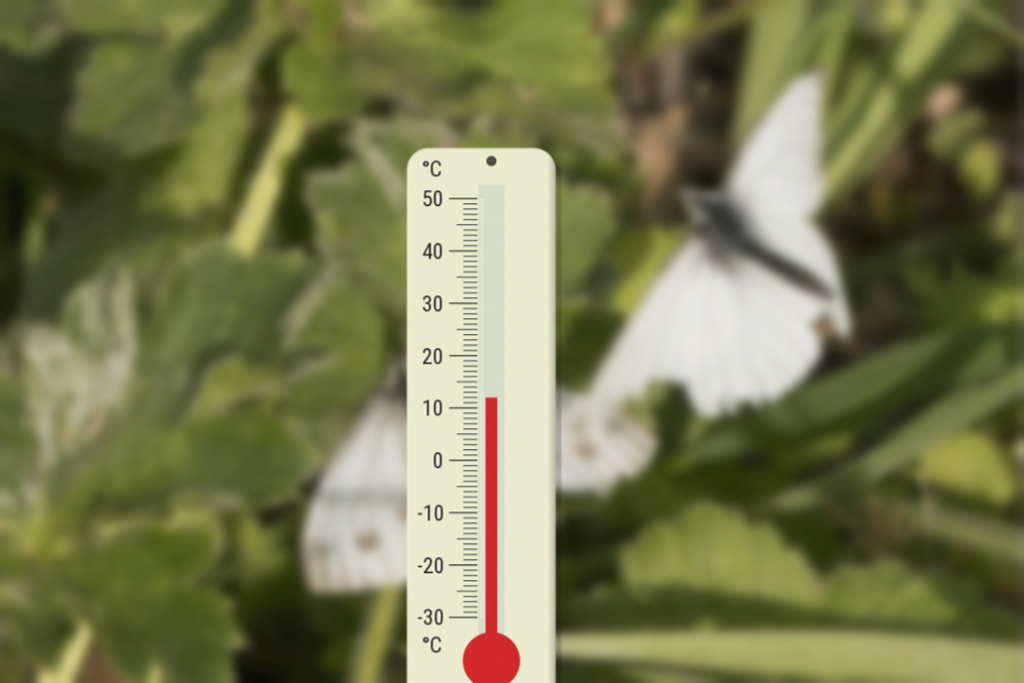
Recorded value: 12 °C
